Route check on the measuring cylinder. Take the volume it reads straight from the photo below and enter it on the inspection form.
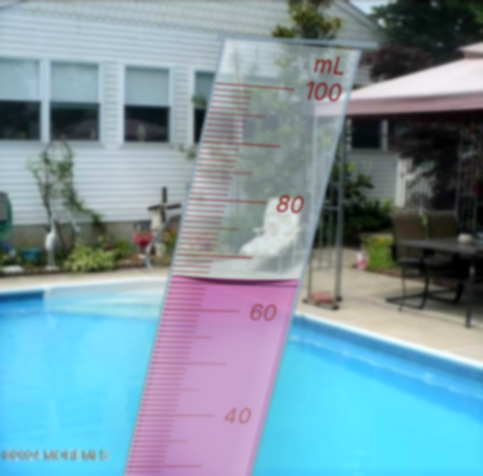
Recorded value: 65 mL
